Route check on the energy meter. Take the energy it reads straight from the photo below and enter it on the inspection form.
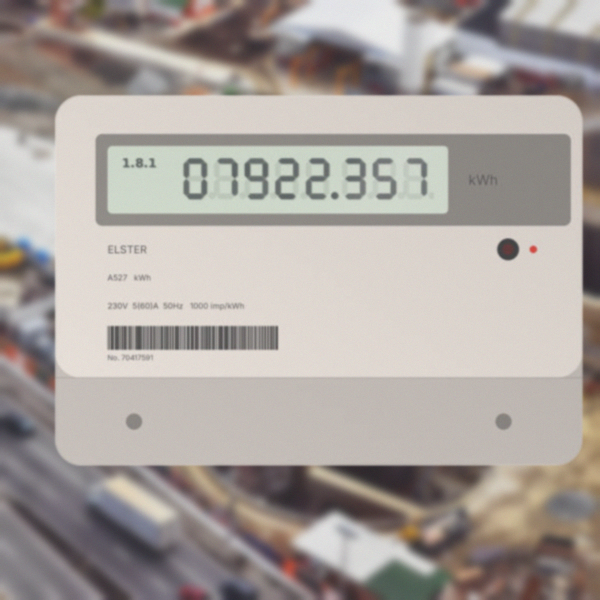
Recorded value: 7922.357 kWh
